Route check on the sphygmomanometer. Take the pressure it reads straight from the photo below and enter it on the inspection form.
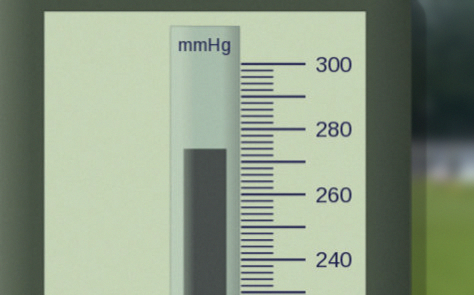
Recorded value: 274 mmHg
